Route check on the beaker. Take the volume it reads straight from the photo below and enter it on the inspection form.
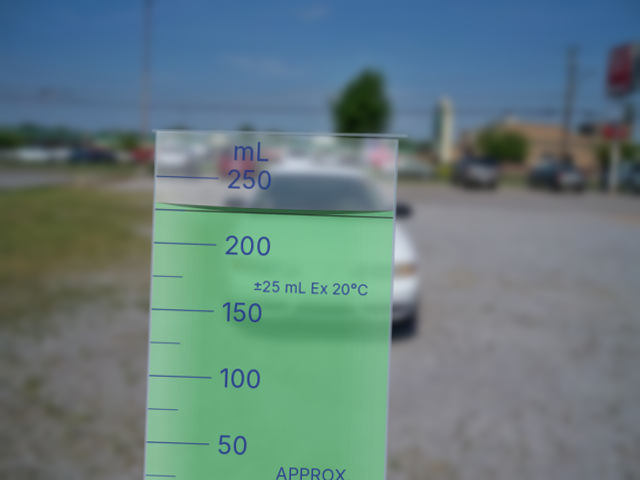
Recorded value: 225 mL
